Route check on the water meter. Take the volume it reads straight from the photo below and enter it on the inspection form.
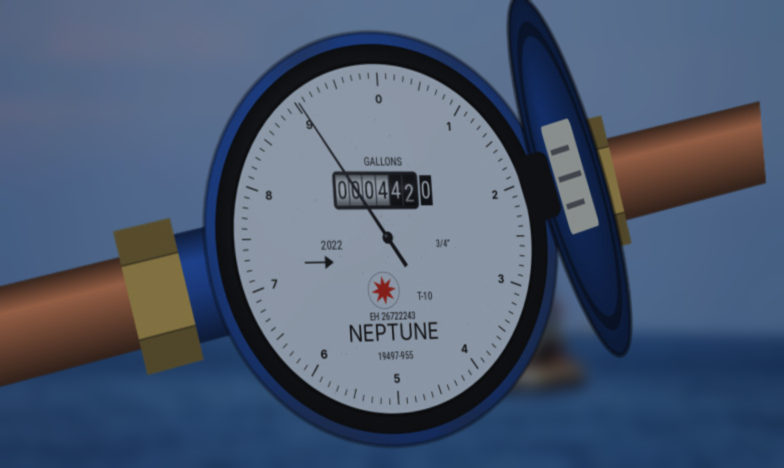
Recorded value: 4419.0 gal
